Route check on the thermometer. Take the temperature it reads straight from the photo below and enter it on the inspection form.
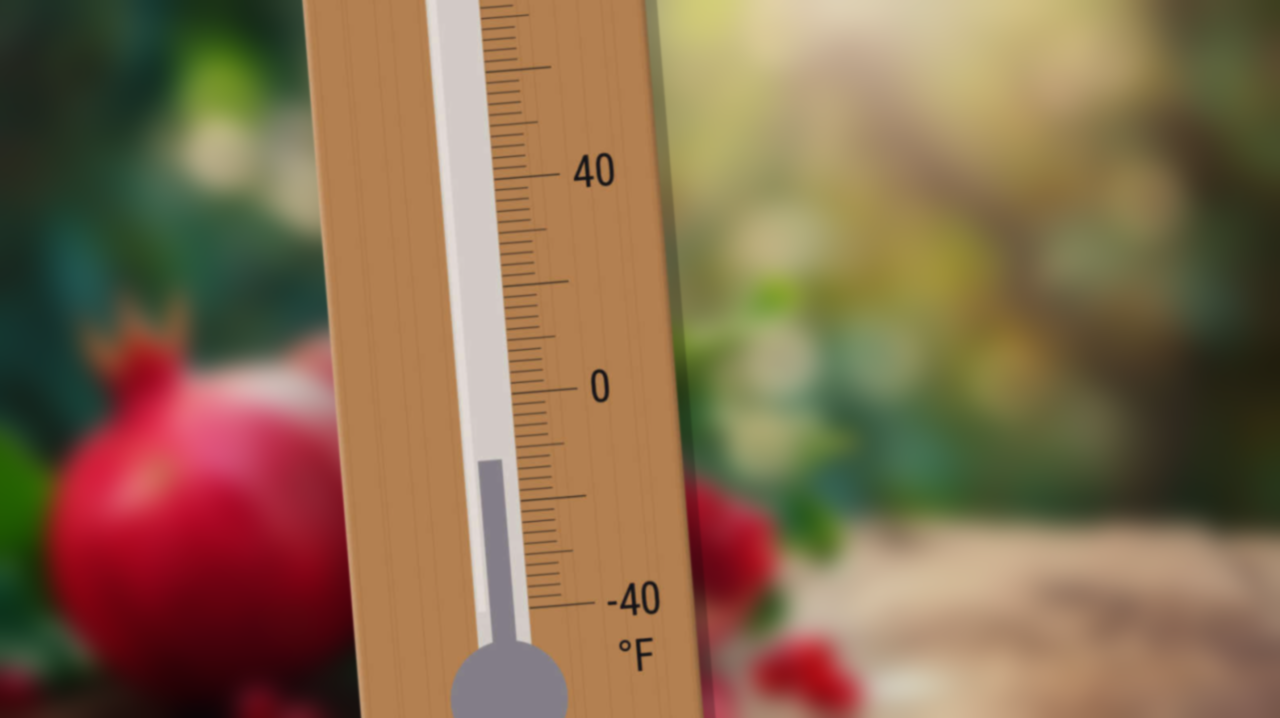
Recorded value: -12 °F
